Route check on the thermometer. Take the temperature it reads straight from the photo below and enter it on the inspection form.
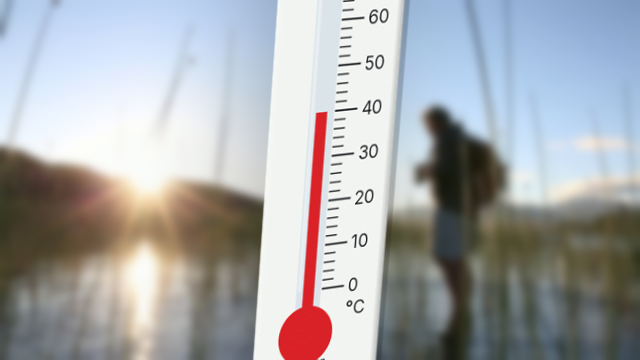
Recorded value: 40 °C
